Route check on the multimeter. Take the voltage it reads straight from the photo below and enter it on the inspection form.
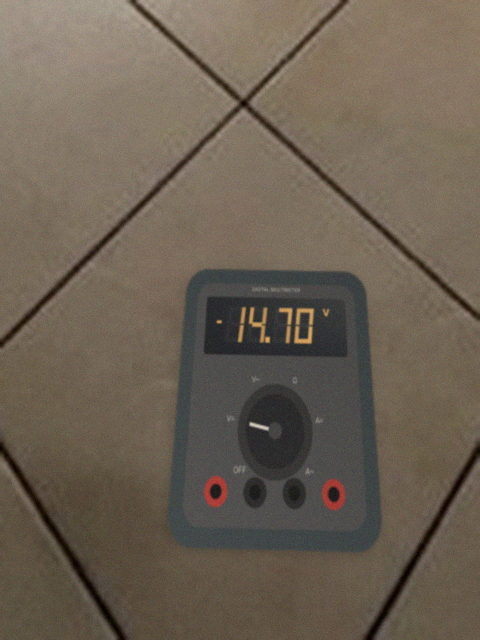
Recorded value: -14.70 V
